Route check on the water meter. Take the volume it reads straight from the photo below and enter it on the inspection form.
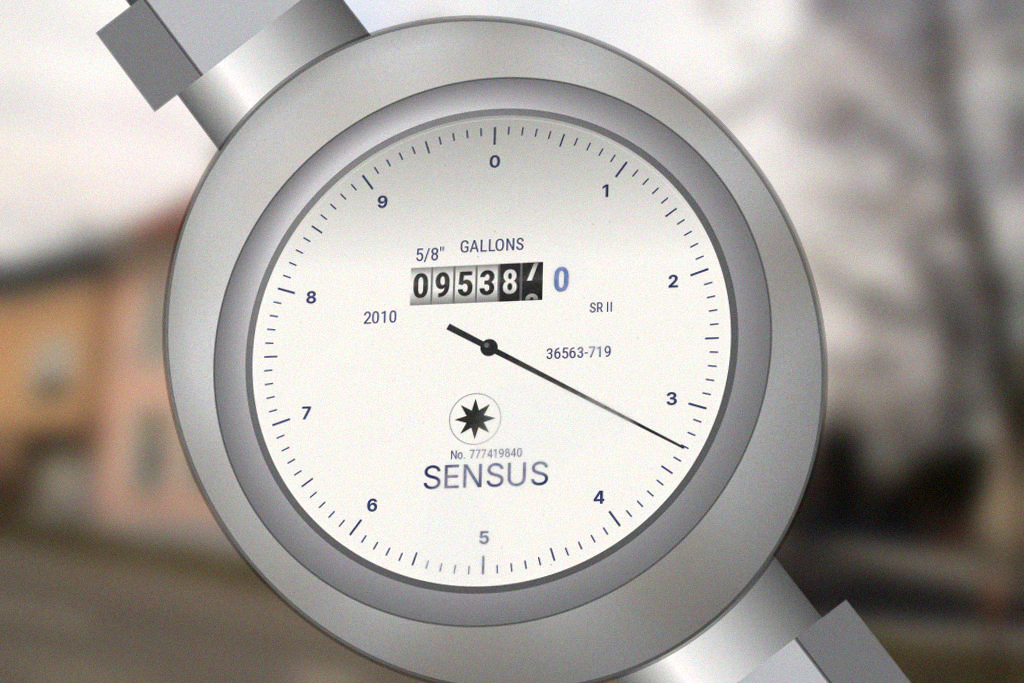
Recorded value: 953873.3 gal
